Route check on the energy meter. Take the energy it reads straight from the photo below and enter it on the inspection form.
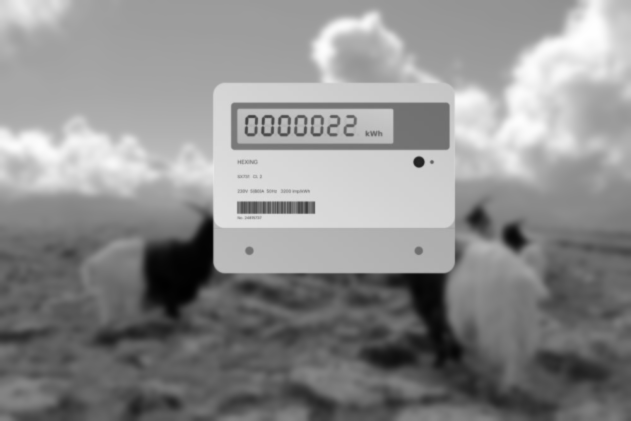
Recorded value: 22 kWh
